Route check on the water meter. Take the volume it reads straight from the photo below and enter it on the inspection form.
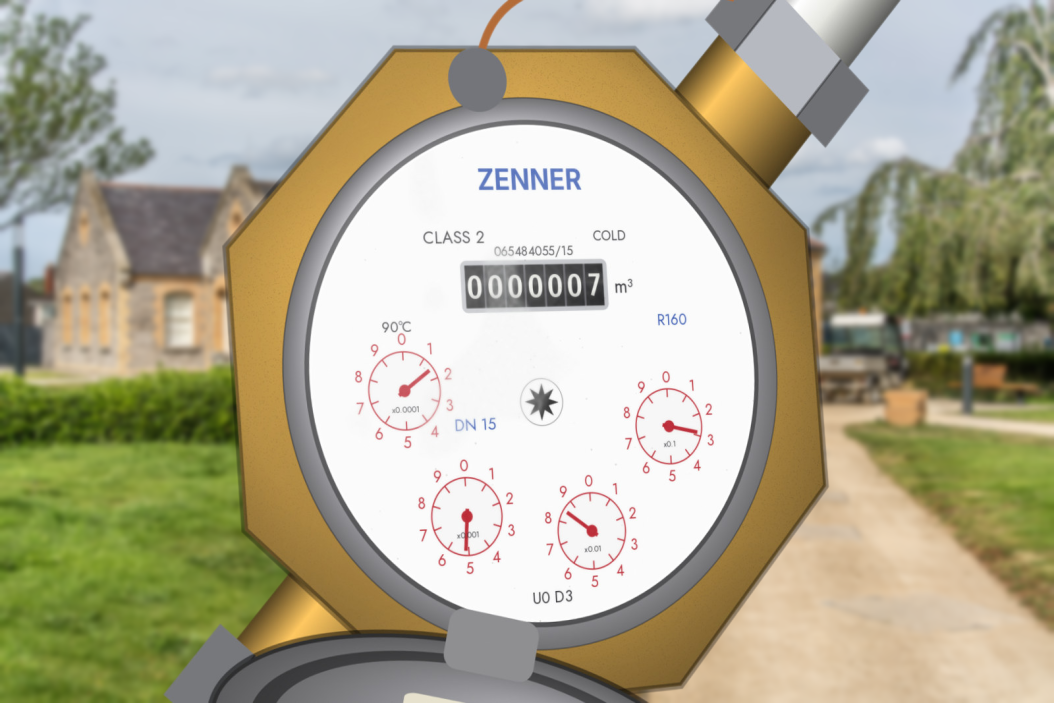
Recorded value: 7.2851 m³
